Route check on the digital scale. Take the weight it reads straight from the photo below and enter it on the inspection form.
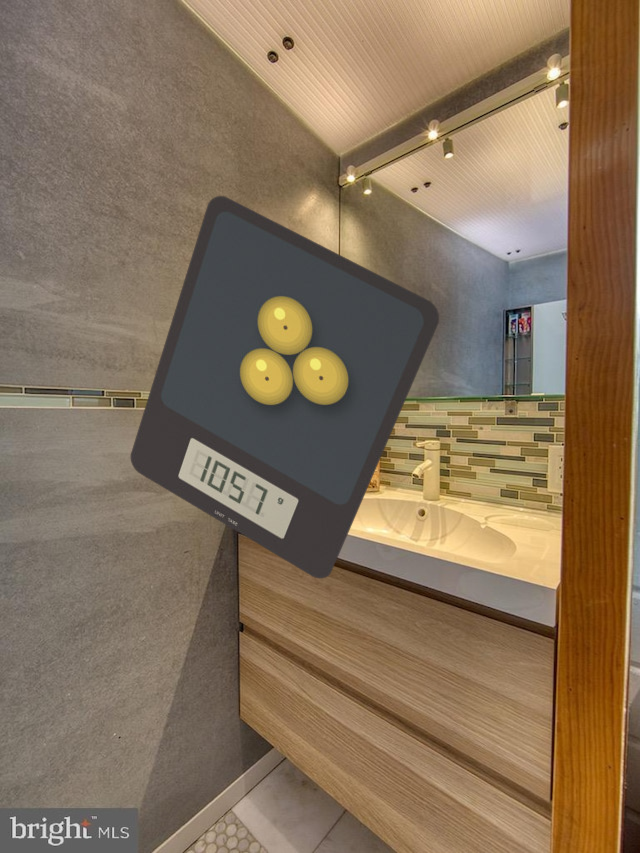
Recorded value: 1057 g
